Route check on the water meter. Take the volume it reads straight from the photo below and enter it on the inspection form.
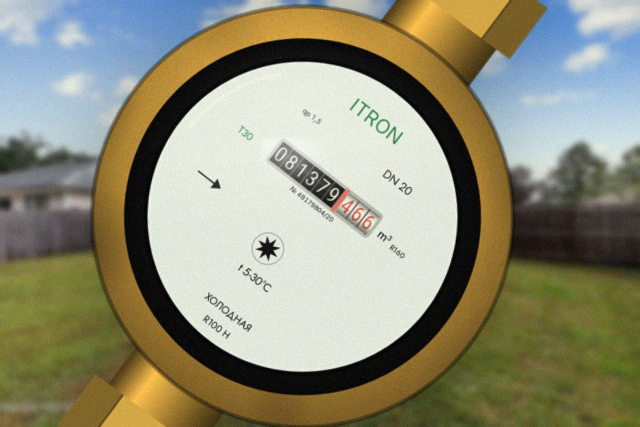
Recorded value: 81379.466 m³
